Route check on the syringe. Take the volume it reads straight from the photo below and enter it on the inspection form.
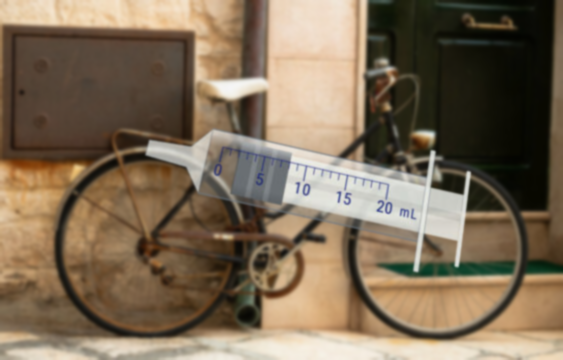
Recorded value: 2 mL
